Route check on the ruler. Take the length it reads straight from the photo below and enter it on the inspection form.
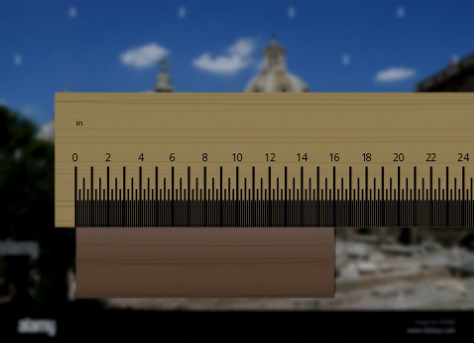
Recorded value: 16 in
